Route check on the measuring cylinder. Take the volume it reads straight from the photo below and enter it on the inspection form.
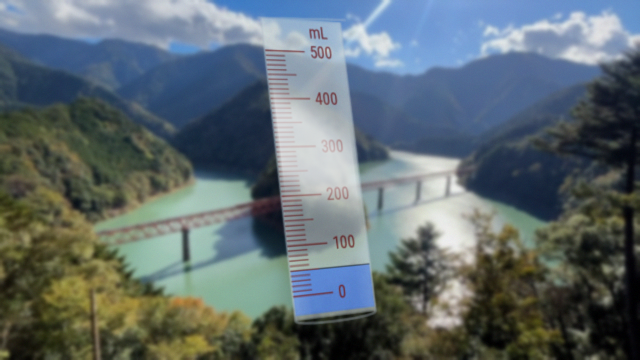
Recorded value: 50 mL
